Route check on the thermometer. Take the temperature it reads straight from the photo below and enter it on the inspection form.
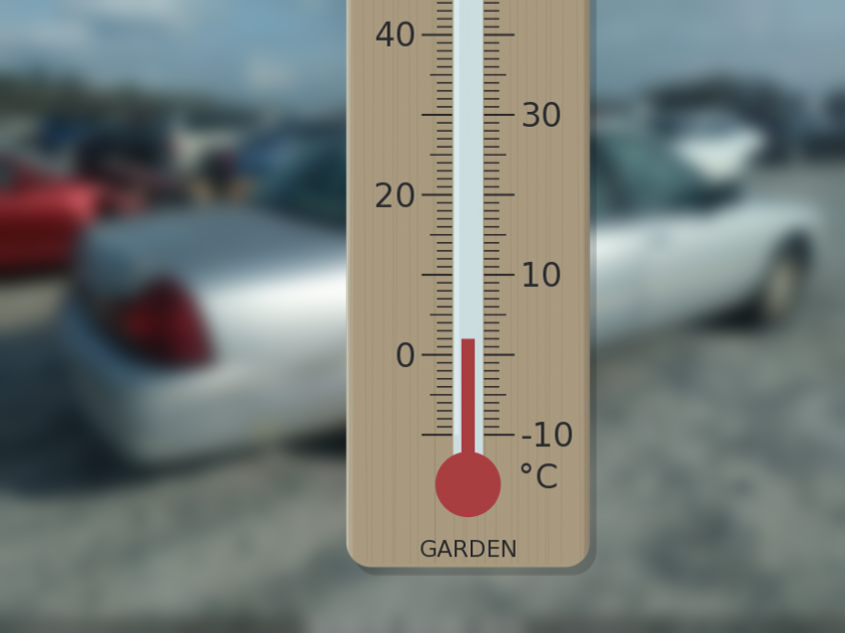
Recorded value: 2 °C
